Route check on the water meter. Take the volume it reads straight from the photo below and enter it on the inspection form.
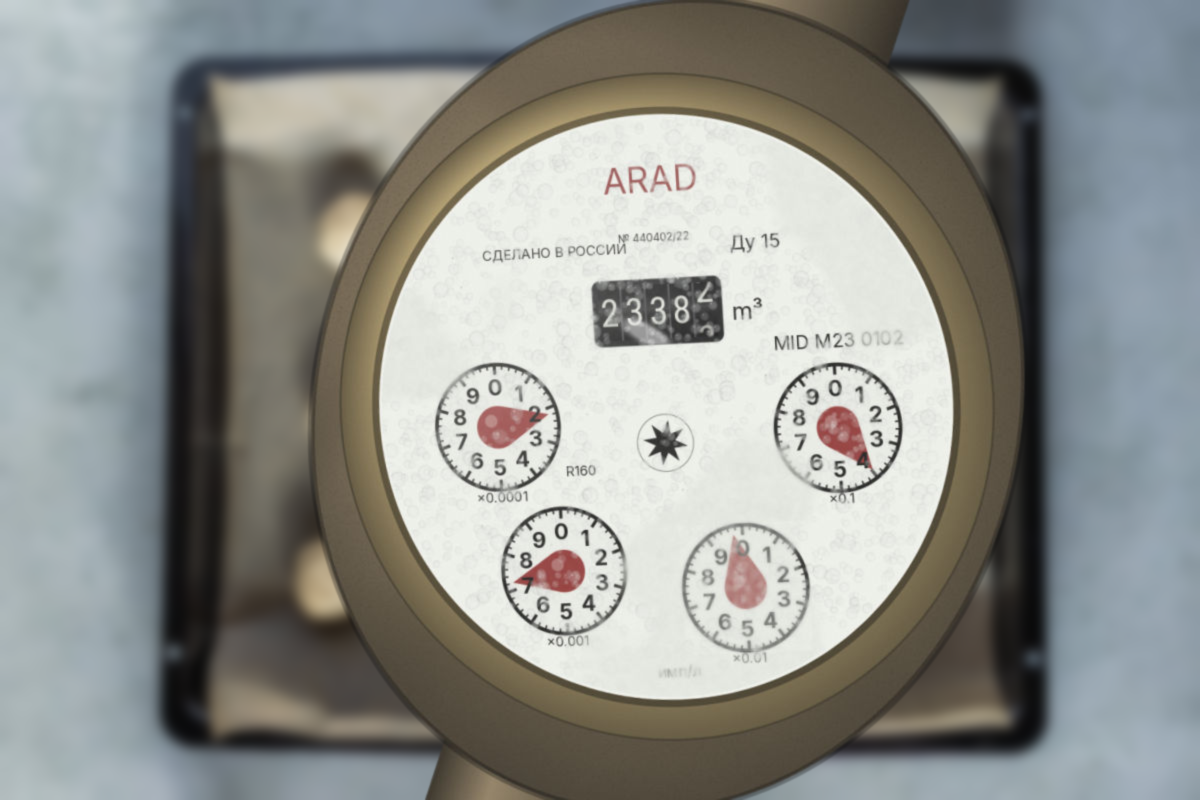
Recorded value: 23382.3972 m³
